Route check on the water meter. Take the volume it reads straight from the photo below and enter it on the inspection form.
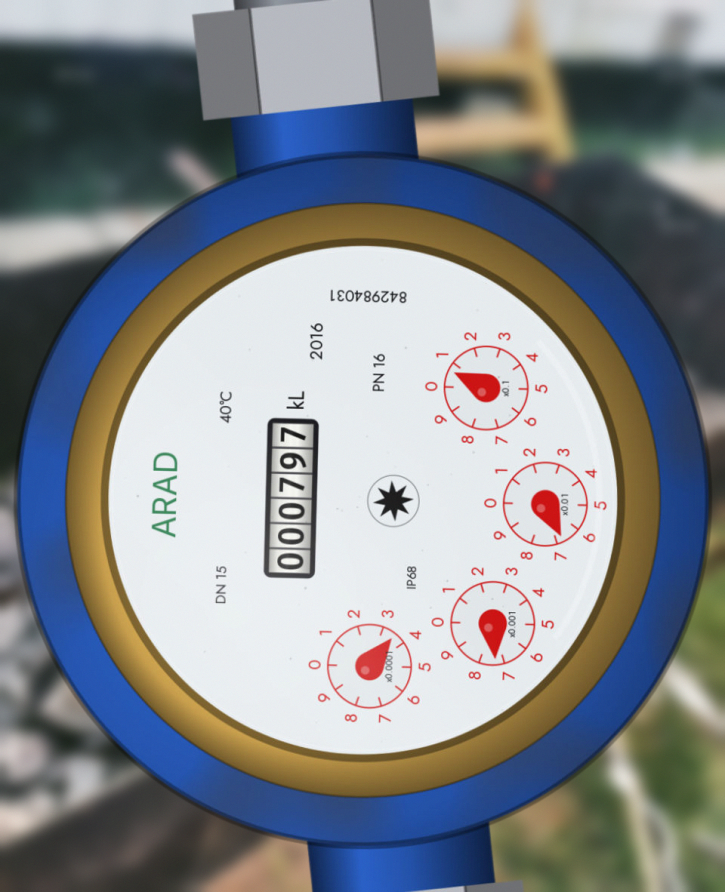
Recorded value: 797.0673 kL
